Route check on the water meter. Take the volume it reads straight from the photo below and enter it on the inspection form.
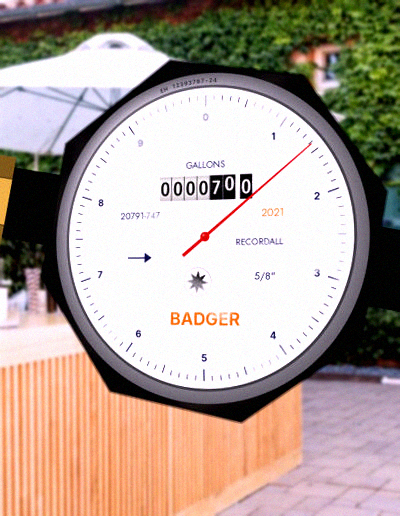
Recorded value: 701.4 gal
